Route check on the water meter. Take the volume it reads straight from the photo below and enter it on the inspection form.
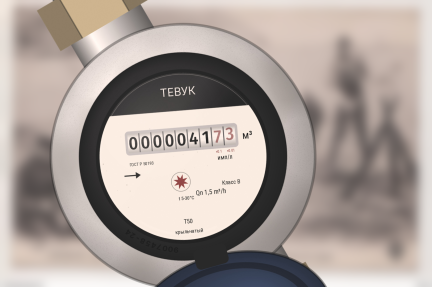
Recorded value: 41.73 m³
